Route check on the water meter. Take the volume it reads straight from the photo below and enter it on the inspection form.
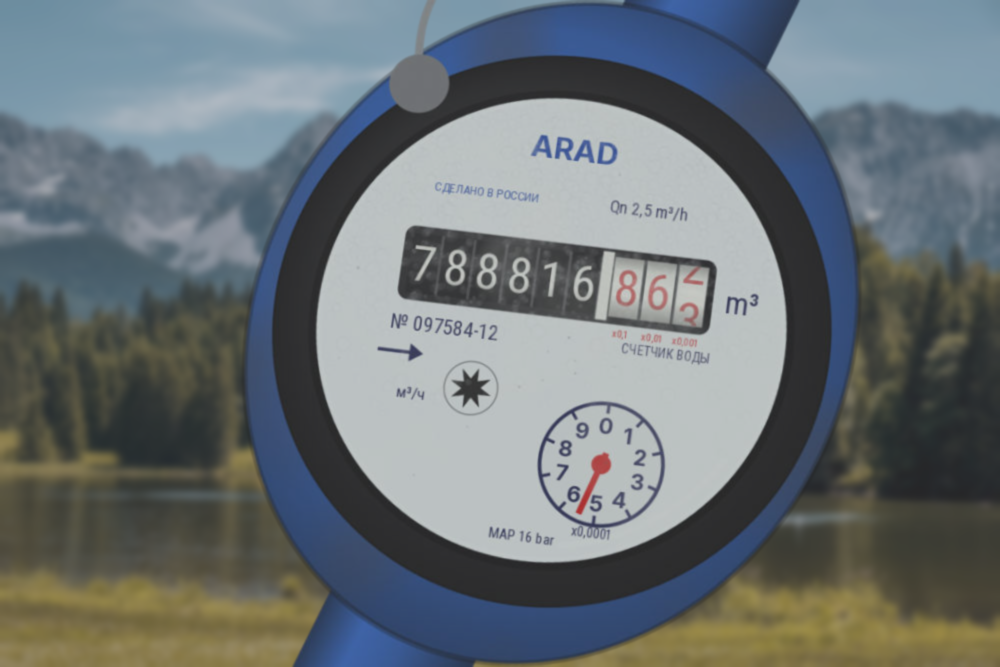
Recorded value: 788816.8625 m³
